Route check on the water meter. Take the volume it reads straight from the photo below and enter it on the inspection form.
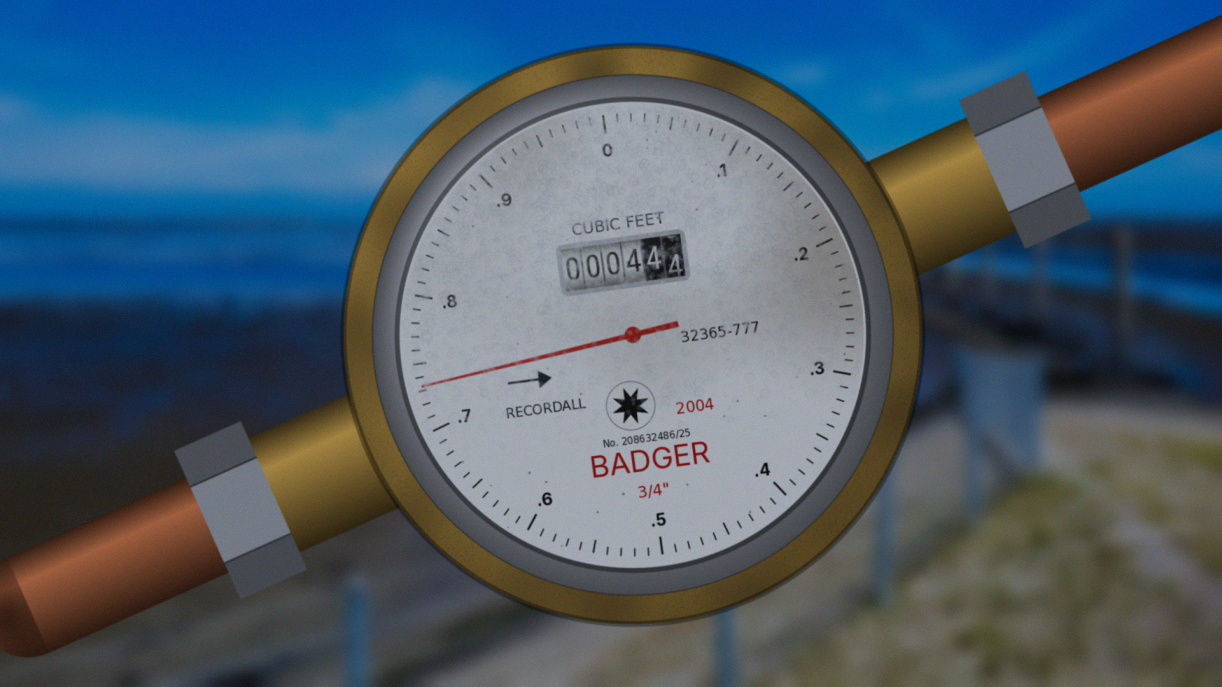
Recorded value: 443.73 ft³
